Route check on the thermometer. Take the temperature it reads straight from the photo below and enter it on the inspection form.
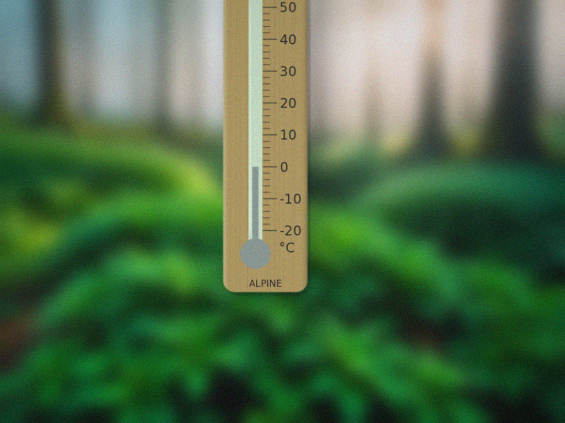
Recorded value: 0 °C
